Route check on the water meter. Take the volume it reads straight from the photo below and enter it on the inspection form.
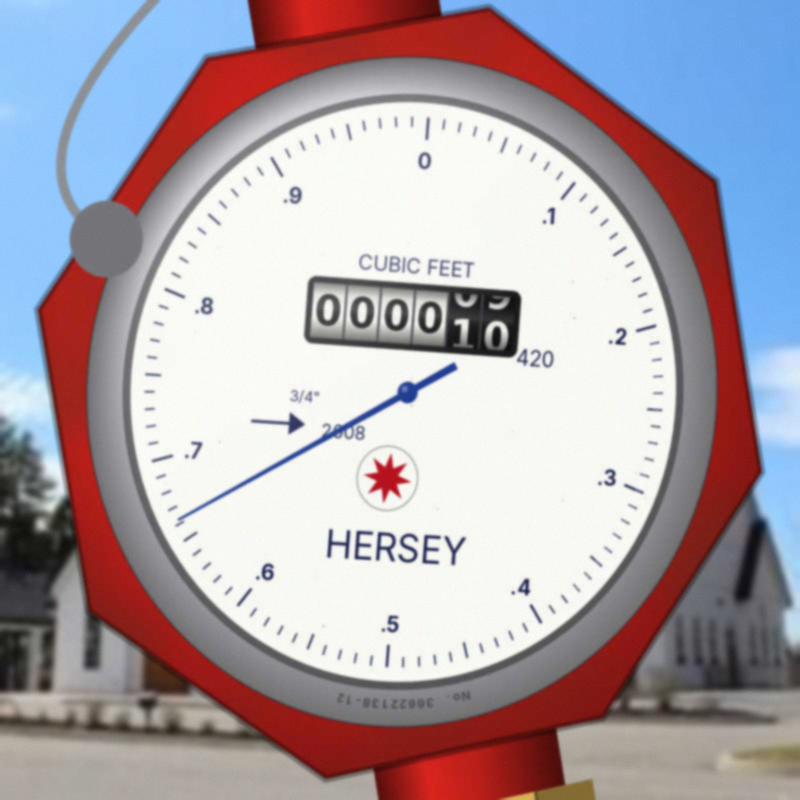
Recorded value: 9.66 ft³
